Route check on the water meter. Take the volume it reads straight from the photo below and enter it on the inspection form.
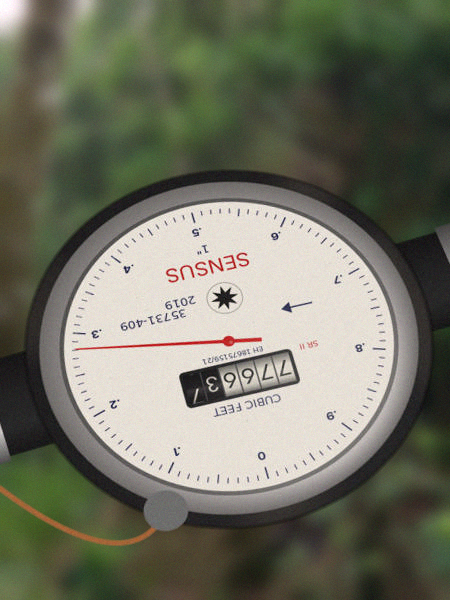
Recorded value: 776637.28 ft³
